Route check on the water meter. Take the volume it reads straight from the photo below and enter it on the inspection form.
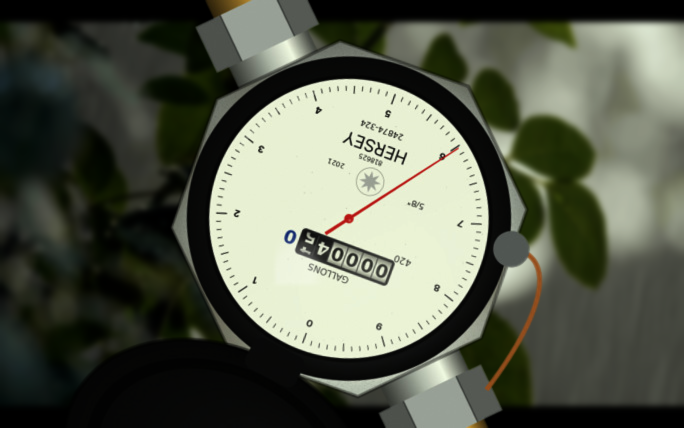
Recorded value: 446.0 gal
